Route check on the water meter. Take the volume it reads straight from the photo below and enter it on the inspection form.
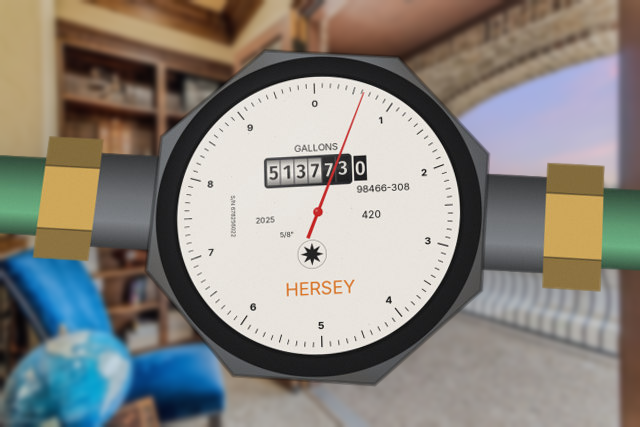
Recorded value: 5137730.6 gal
